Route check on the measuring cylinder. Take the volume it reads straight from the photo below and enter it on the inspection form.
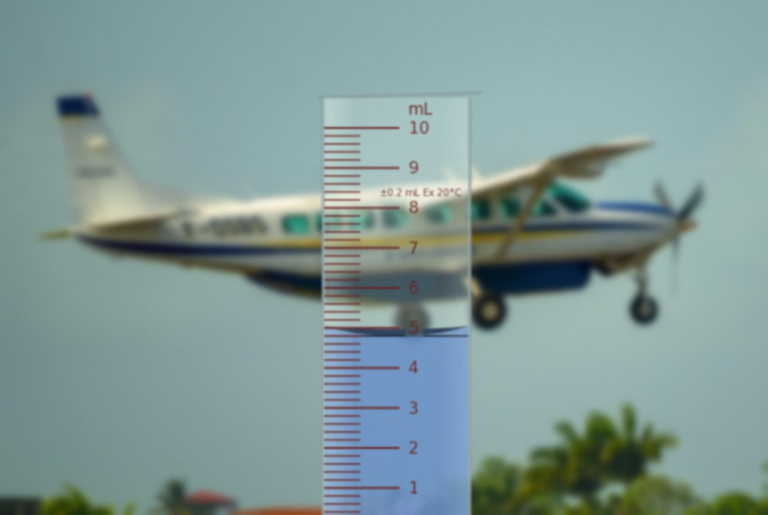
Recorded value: 4.8 mL
